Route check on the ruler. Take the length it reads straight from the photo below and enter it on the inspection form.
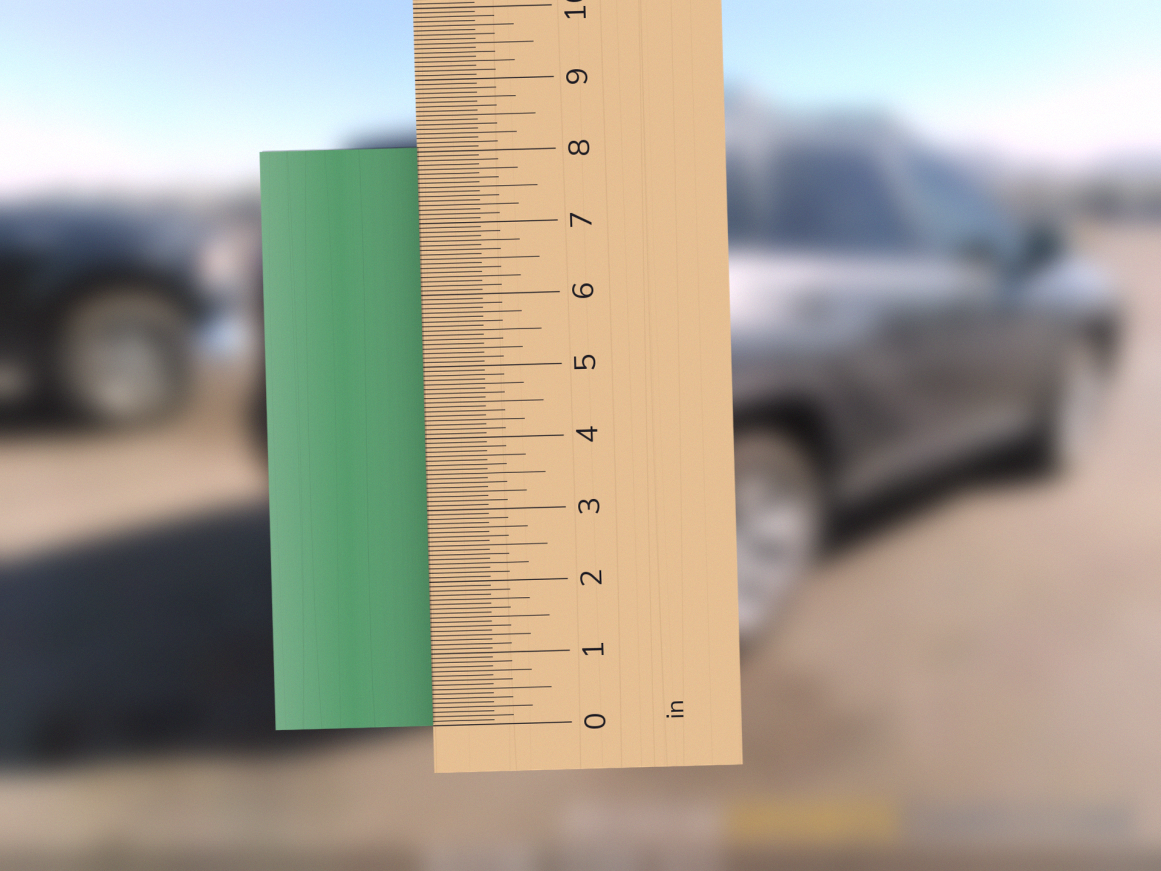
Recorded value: 8.0625 in
